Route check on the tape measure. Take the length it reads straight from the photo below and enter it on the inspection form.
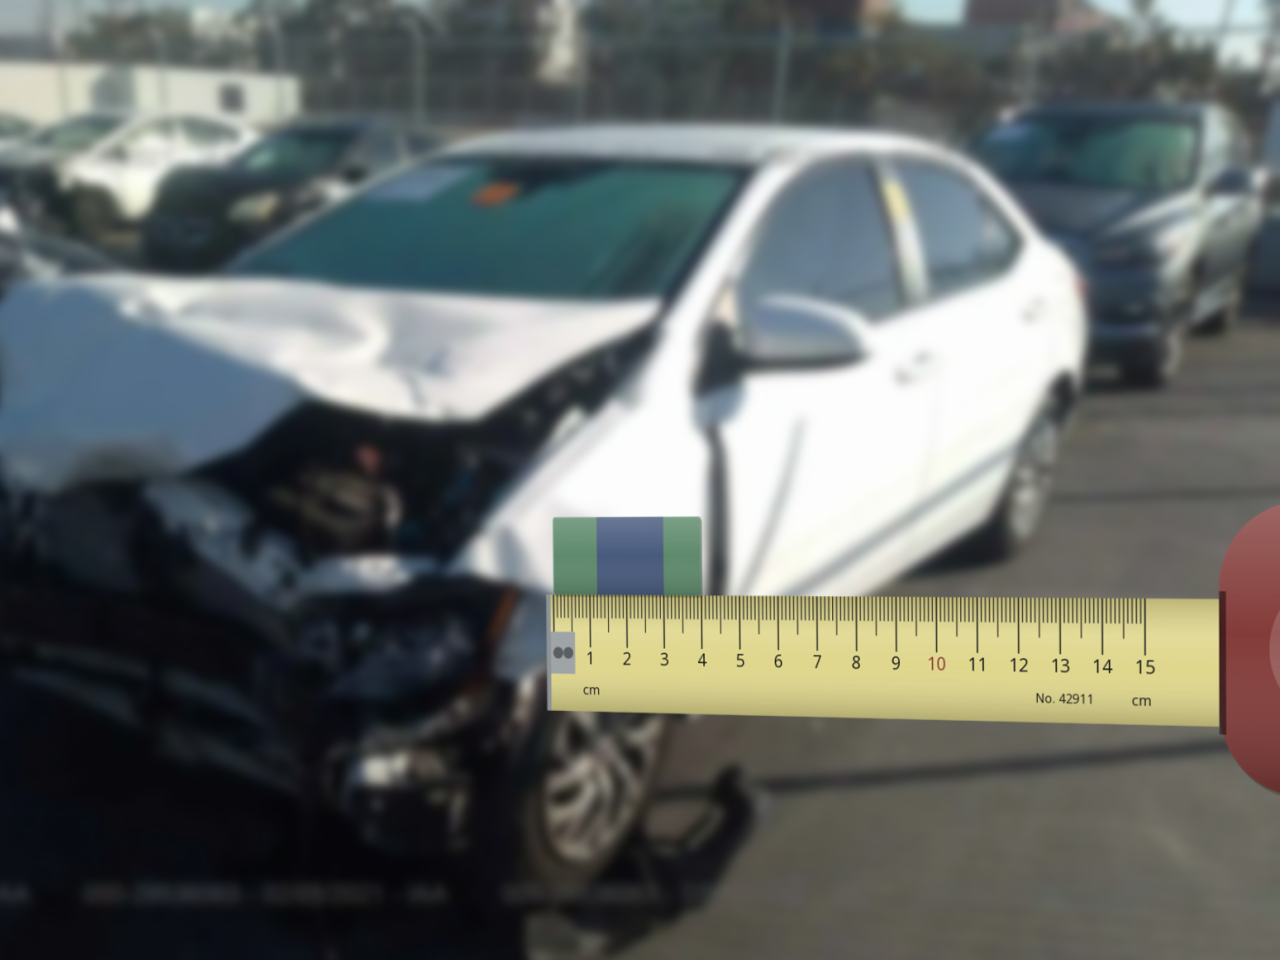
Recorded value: 4 cm
